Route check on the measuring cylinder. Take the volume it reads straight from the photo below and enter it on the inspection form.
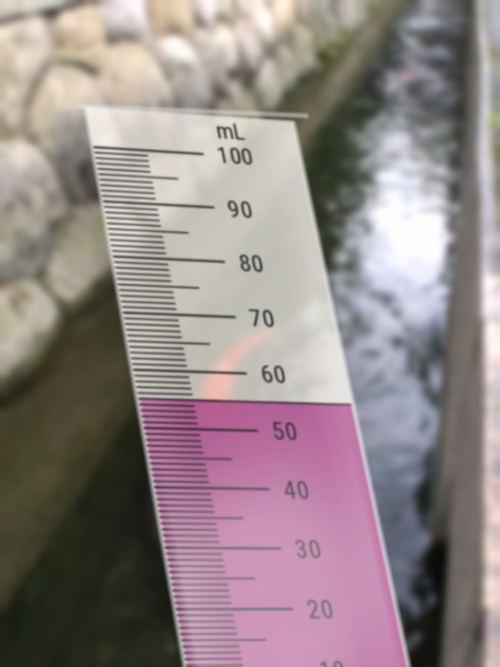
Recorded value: 55 mL
